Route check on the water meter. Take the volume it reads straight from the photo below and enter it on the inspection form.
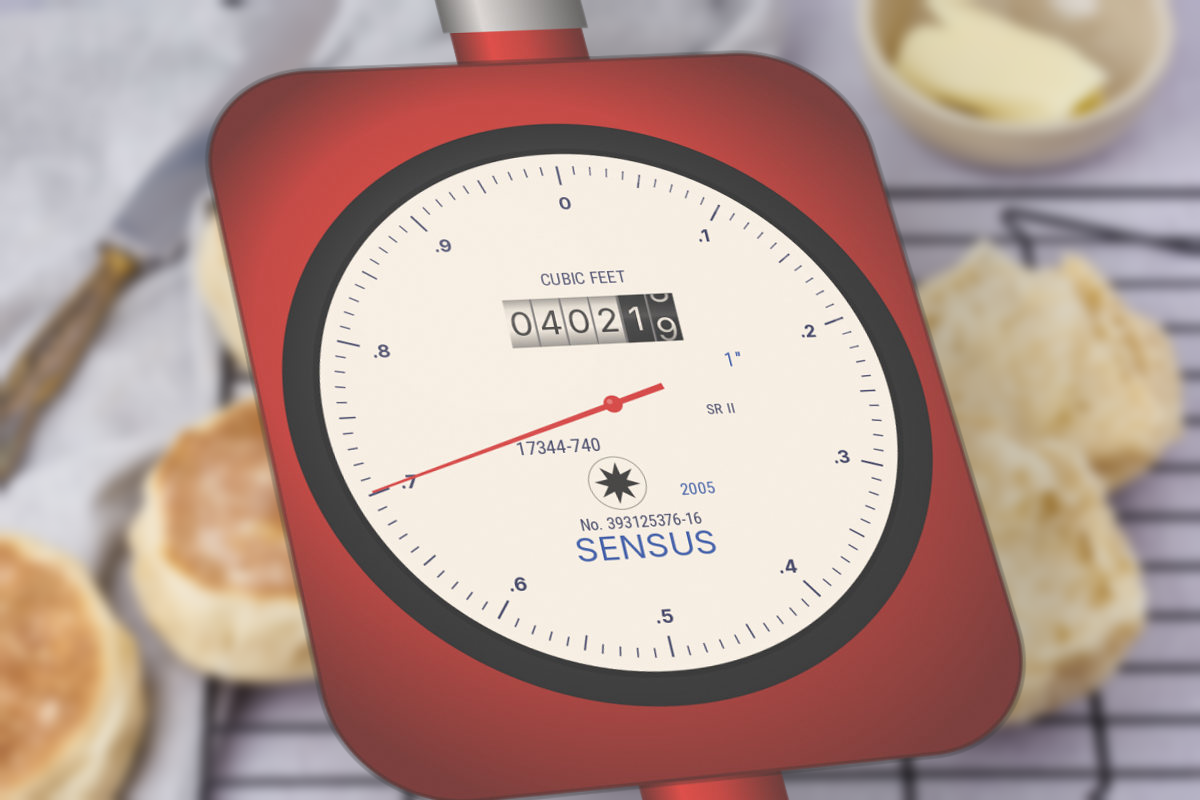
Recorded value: 40218.70 ft³
